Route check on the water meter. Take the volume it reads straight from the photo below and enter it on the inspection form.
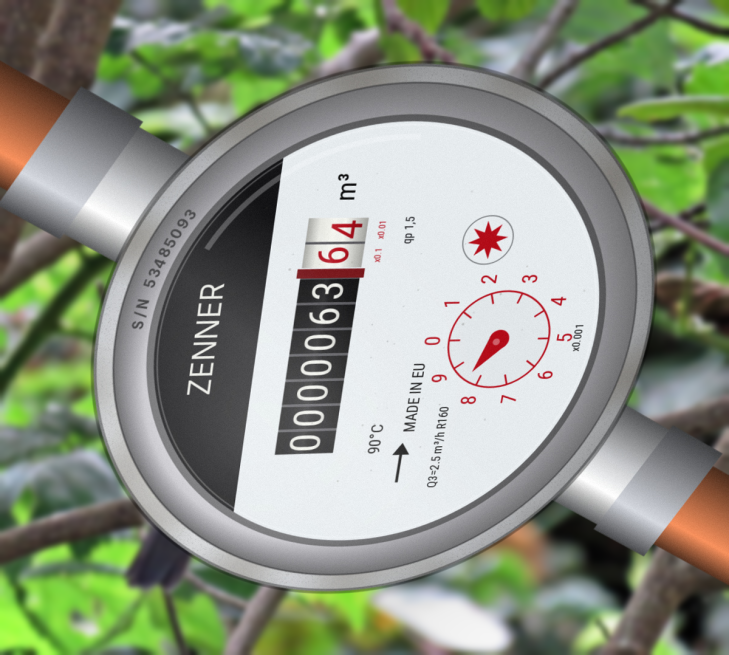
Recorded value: 63.638 m³
